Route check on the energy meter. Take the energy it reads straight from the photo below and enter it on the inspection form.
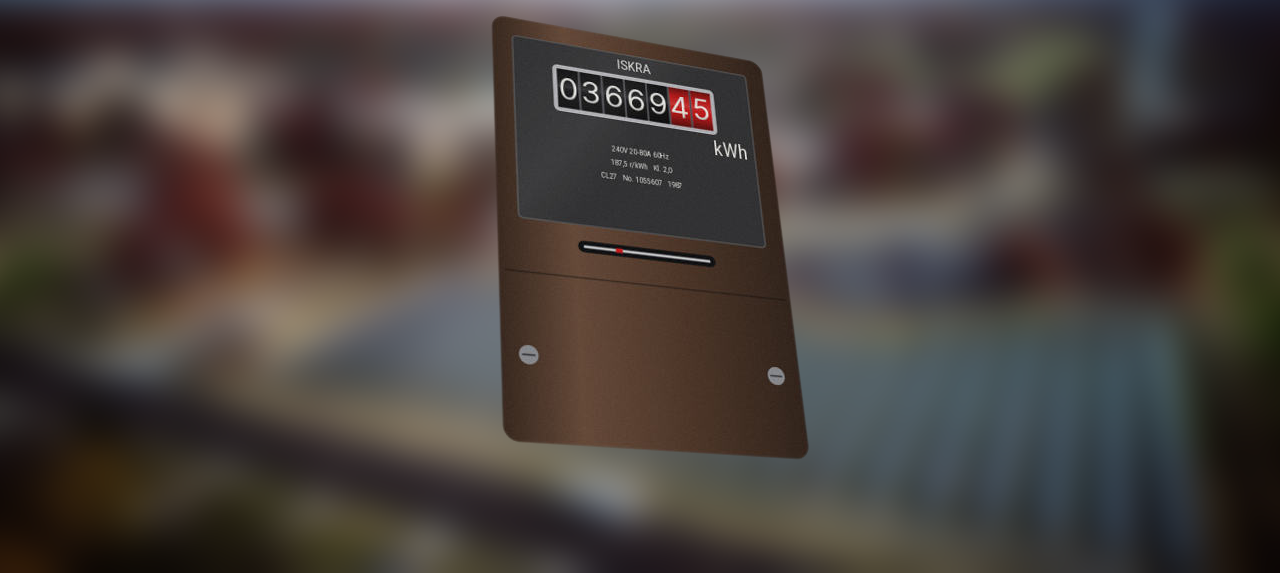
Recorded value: 3669.45 kWh
